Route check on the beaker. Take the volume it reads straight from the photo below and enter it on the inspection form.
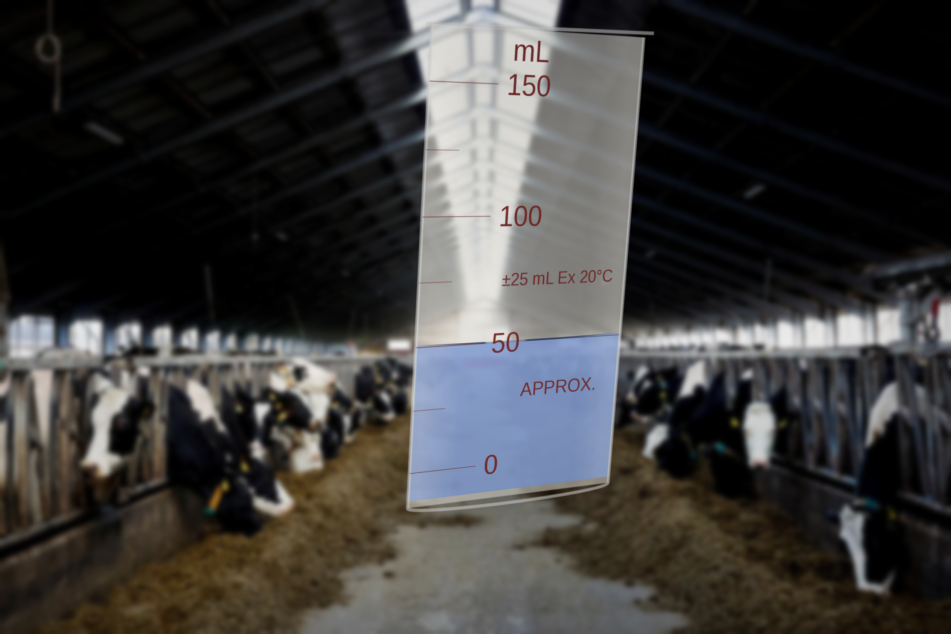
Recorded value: 50 mL
